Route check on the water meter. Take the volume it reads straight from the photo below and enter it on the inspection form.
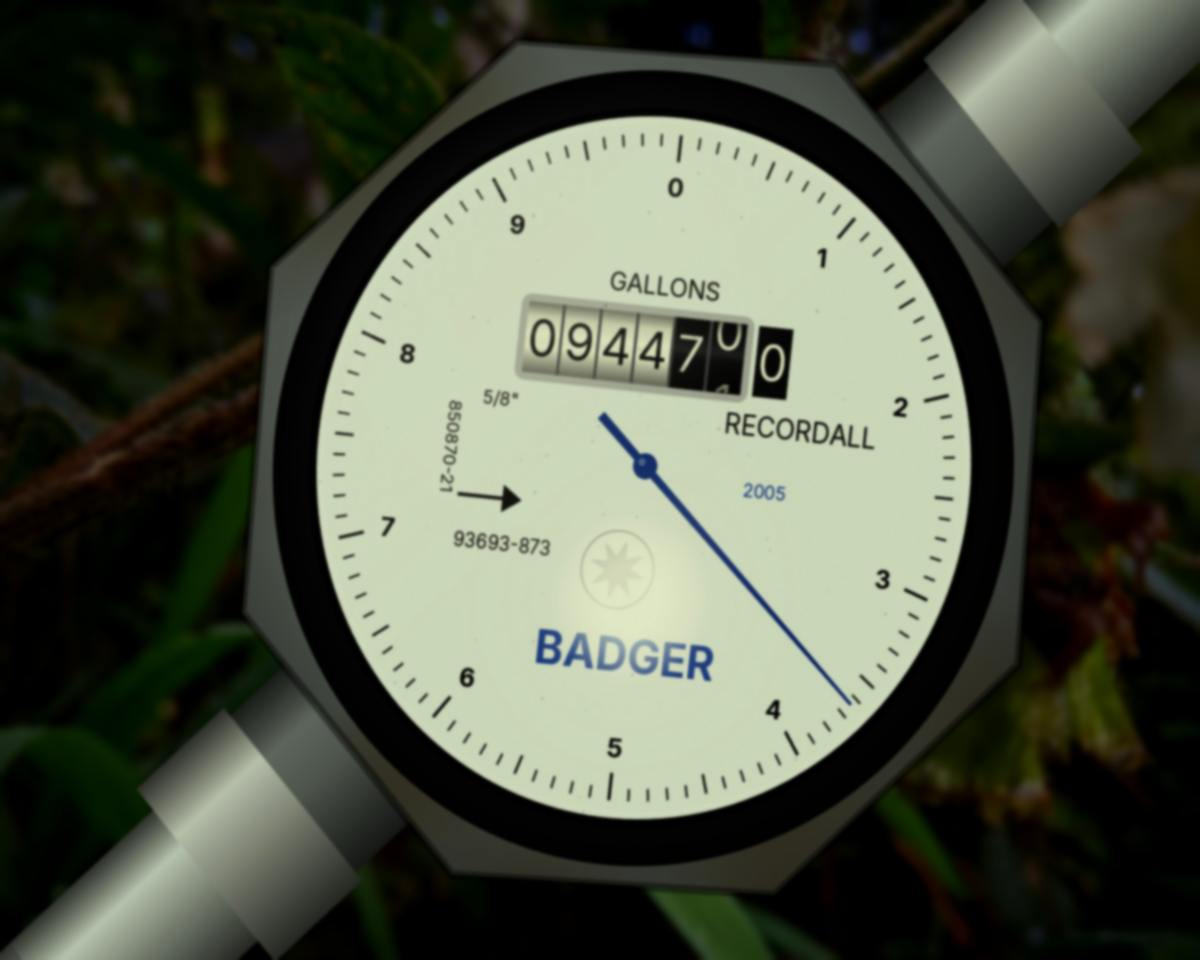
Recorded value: 944703.6 gal
